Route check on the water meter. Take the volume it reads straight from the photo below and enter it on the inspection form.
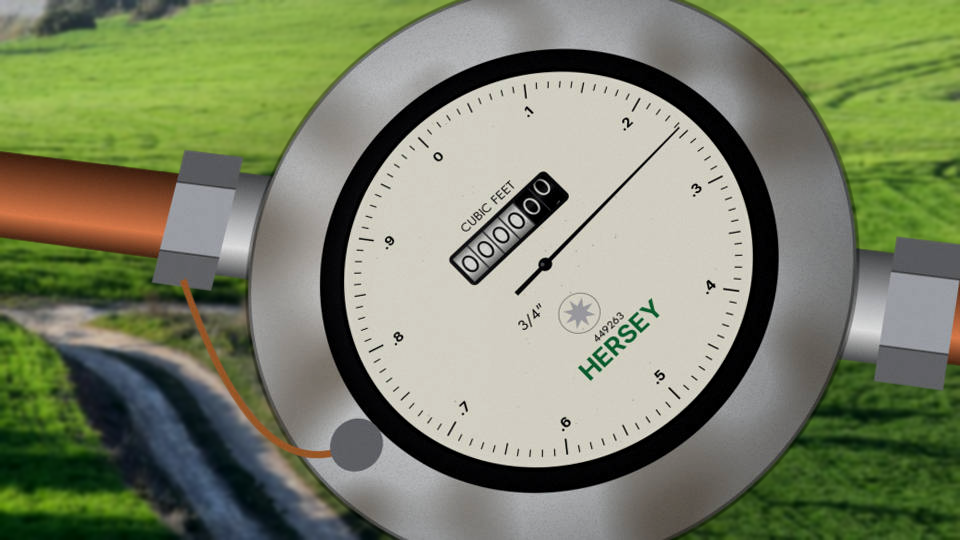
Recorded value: 0.24 ft³
